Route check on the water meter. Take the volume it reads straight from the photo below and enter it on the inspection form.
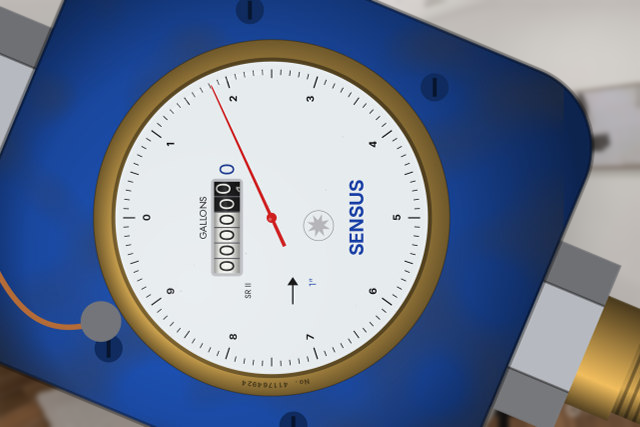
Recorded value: 1.8 gal
